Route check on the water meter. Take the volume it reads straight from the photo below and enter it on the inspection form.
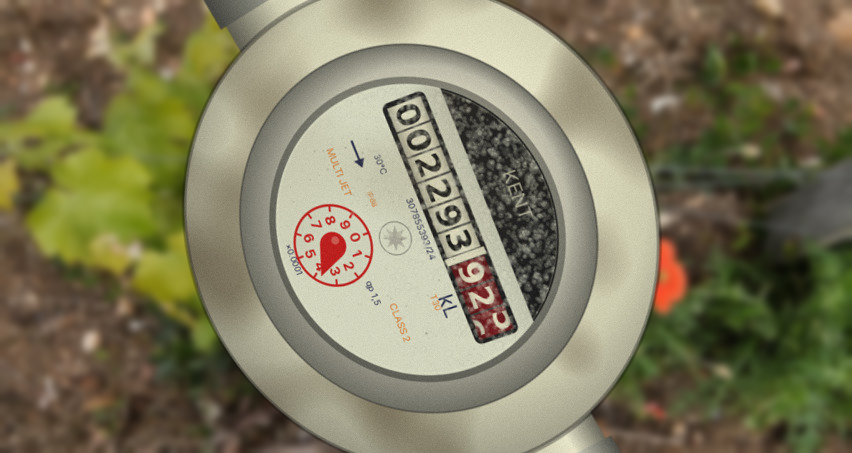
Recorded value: 2293.9253 kL
